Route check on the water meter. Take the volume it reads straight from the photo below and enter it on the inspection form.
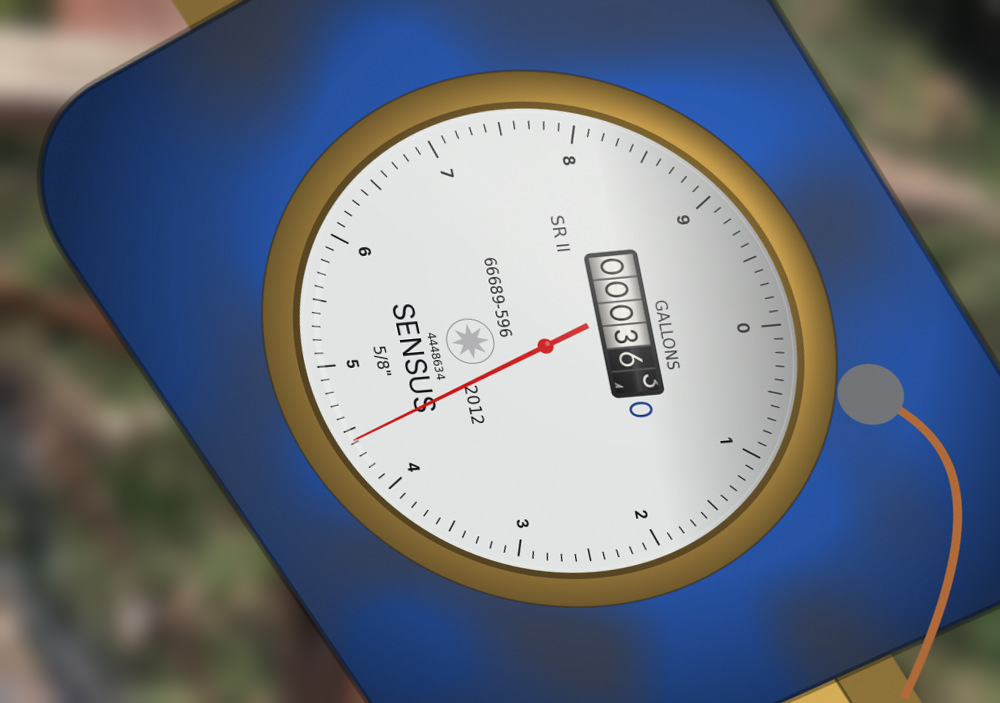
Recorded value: 3634.4 gal
